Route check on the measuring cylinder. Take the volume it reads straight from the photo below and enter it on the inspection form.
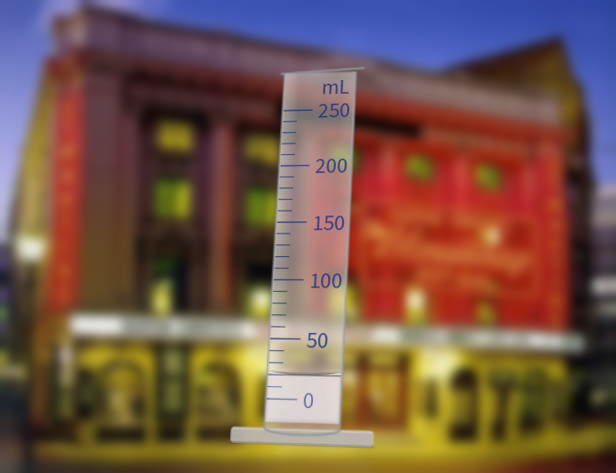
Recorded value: 20 mL
